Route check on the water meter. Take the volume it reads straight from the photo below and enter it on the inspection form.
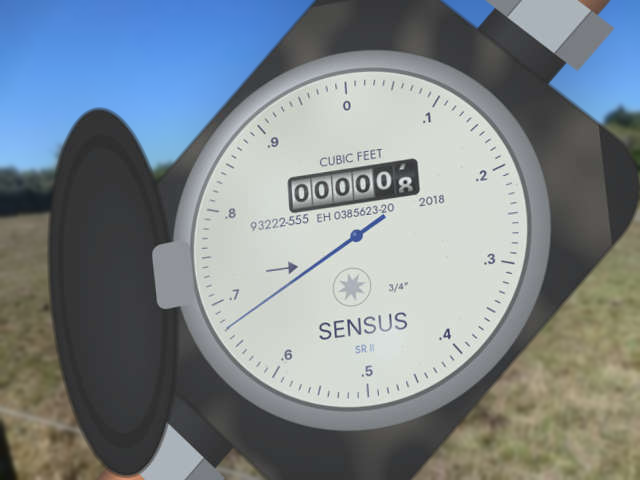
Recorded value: 7.67 ft³
